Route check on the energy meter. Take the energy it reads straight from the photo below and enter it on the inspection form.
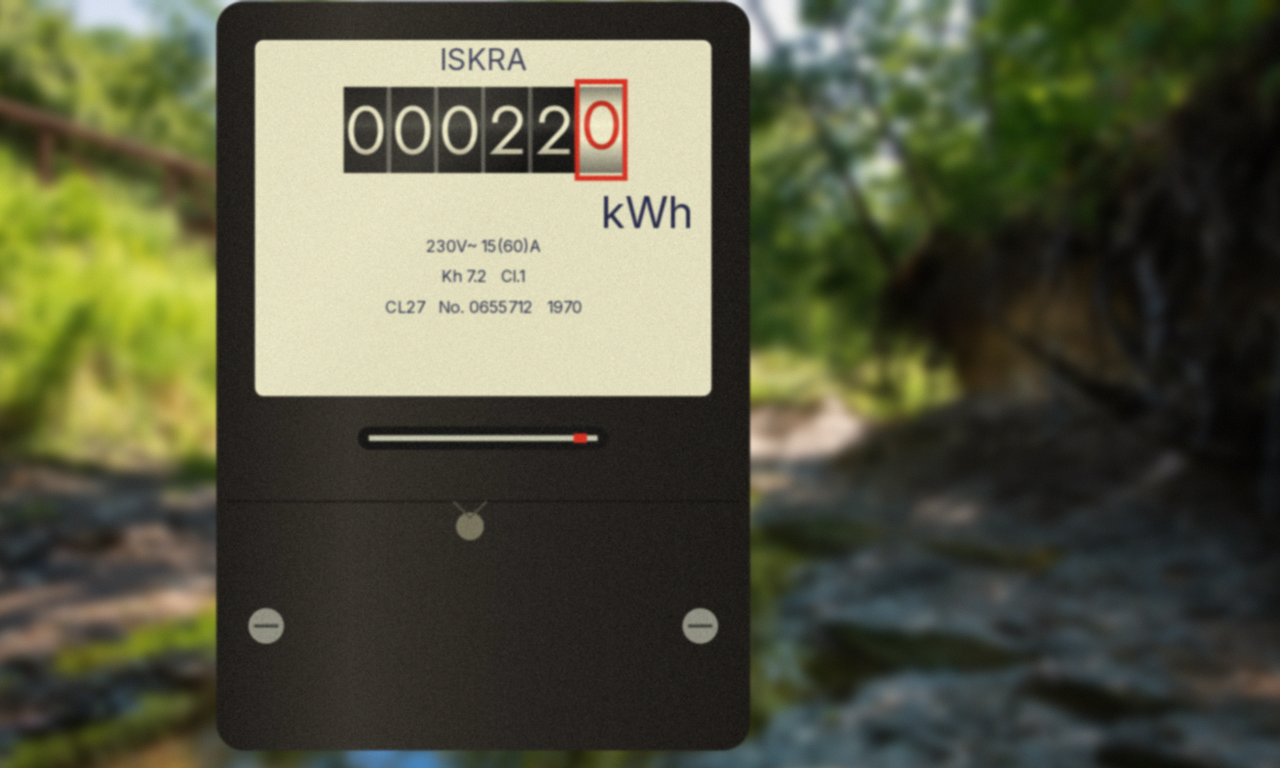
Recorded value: 22.0 kWh
